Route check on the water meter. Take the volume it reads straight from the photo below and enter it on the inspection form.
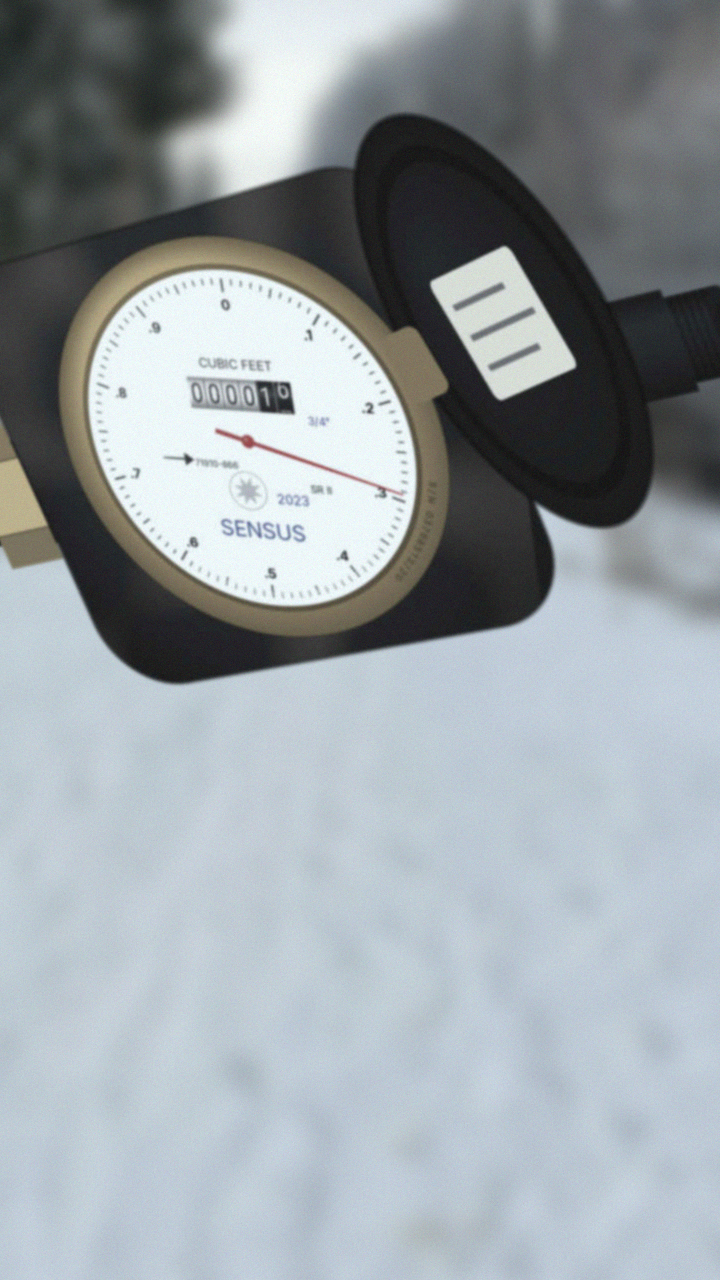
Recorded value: 16.29 ft³
